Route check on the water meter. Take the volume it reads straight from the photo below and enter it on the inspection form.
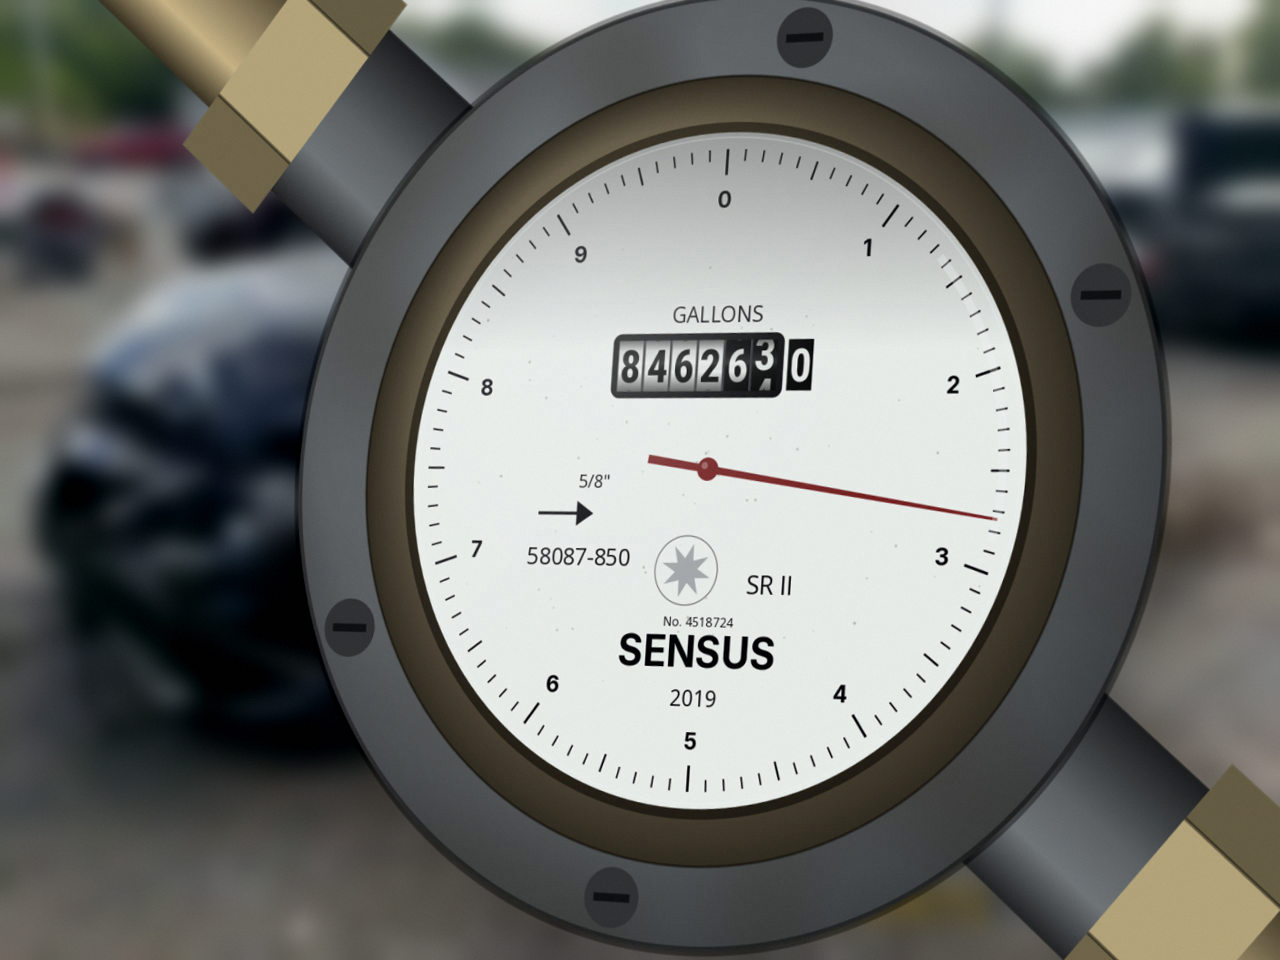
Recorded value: 8462632.7 gal
